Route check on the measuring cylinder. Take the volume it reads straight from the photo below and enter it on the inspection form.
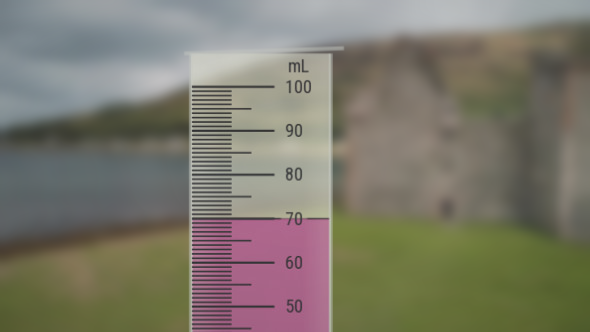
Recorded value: 70 mL
